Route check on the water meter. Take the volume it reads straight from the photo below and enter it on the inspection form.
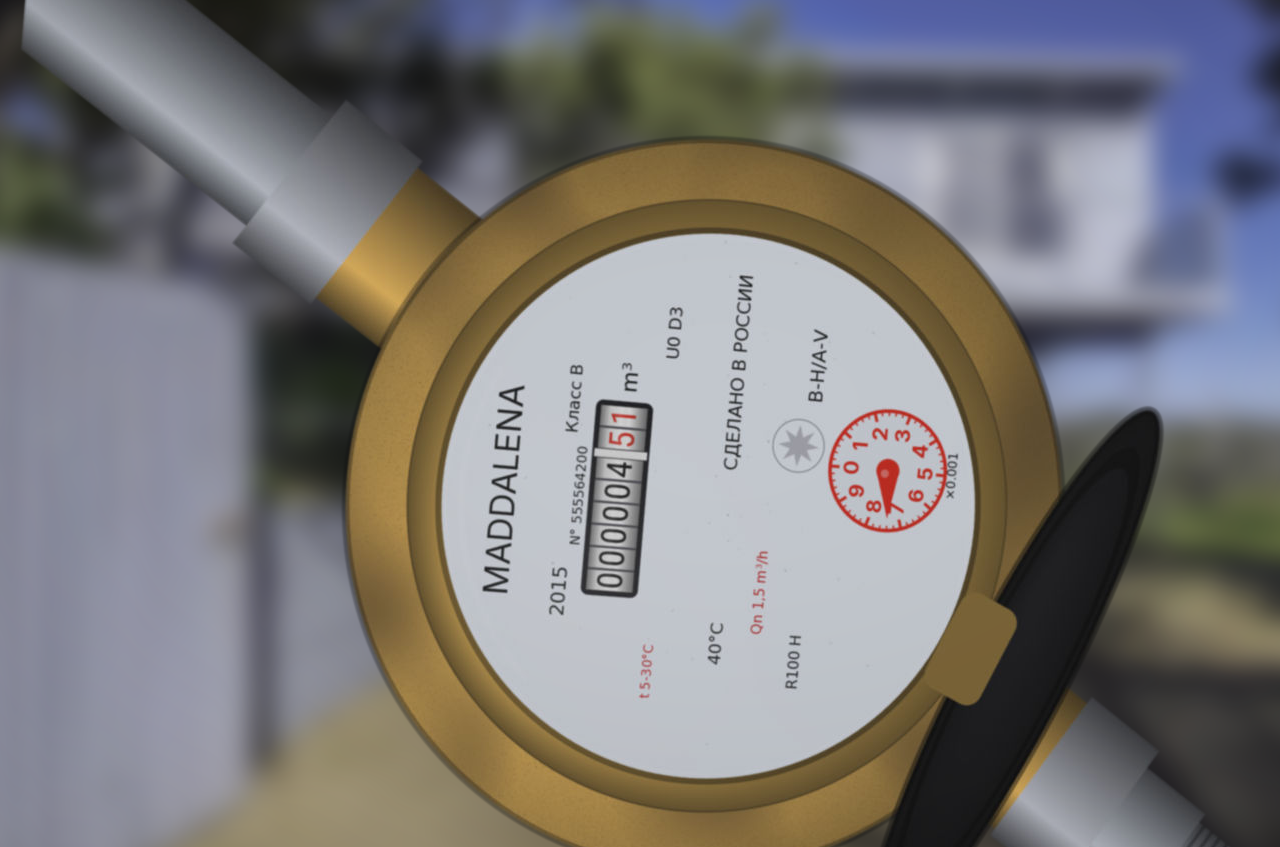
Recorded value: 4.517 m³
